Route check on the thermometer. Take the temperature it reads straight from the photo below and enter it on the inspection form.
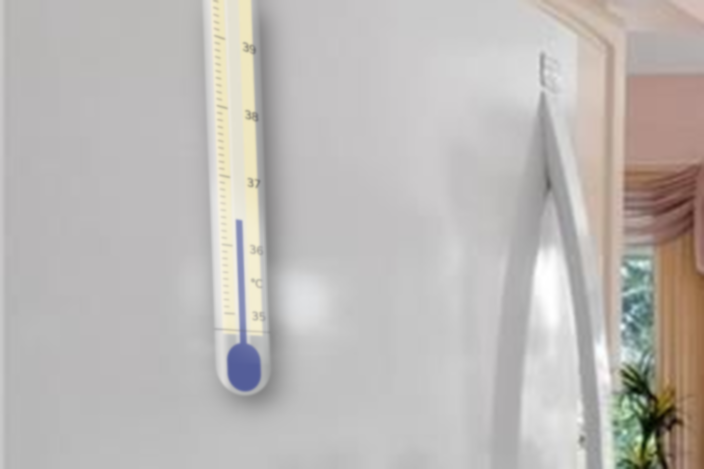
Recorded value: 36.4 °C
